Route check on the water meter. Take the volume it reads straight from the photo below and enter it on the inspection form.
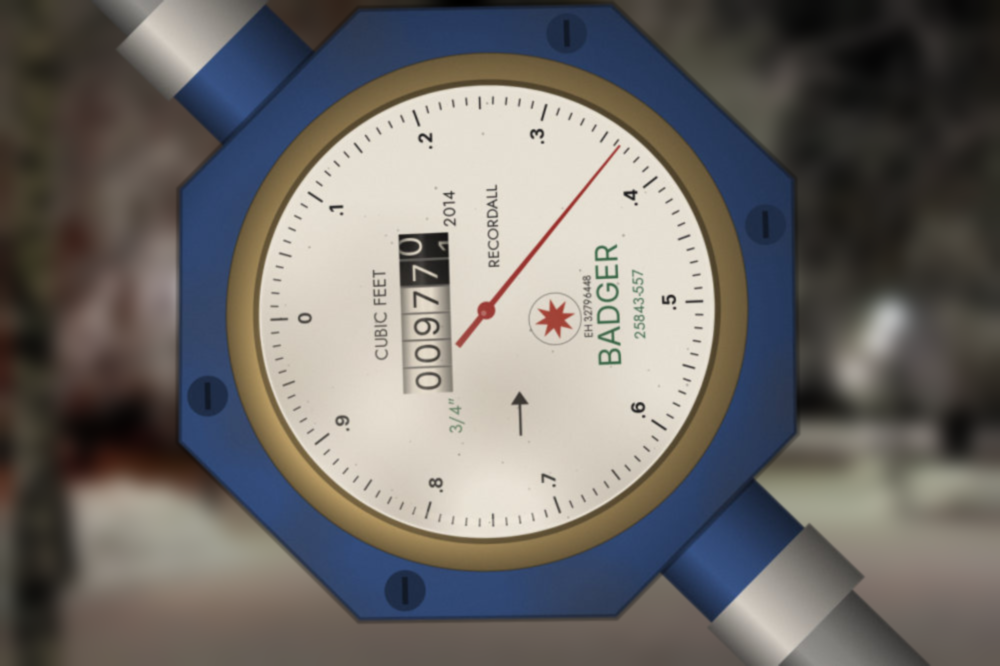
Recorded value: 9770.36 ft³
